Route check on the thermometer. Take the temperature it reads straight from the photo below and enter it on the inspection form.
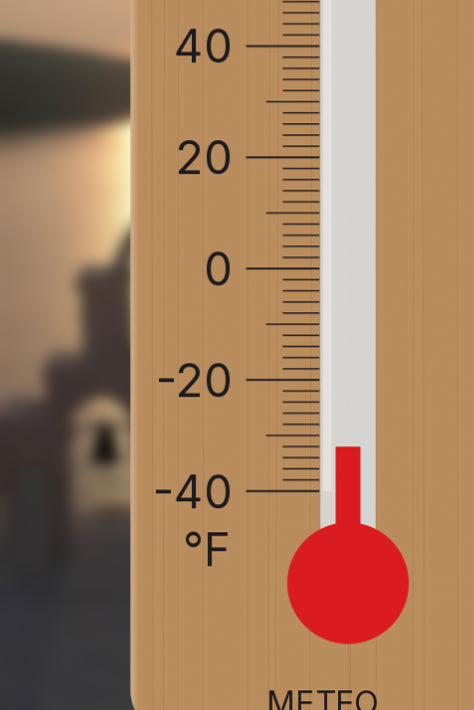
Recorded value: -32 °F
